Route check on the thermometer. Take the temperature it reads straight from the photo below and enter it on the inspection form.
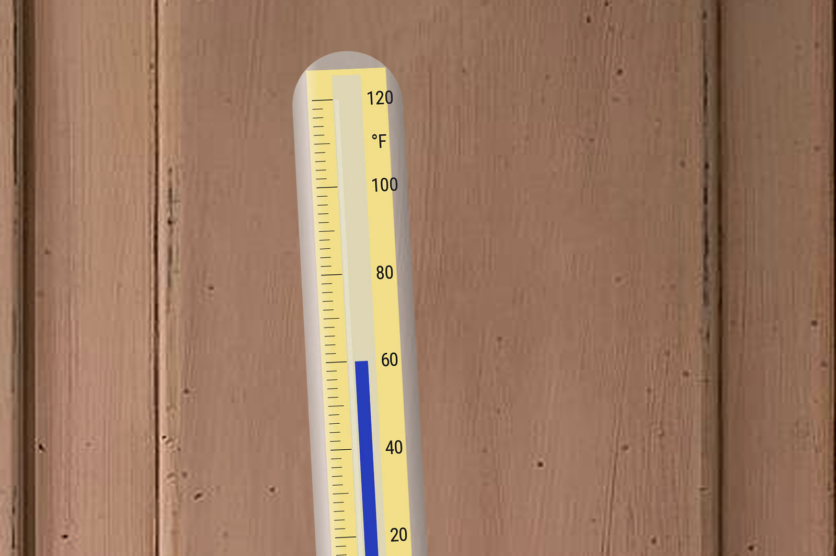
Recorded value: 60 °F
